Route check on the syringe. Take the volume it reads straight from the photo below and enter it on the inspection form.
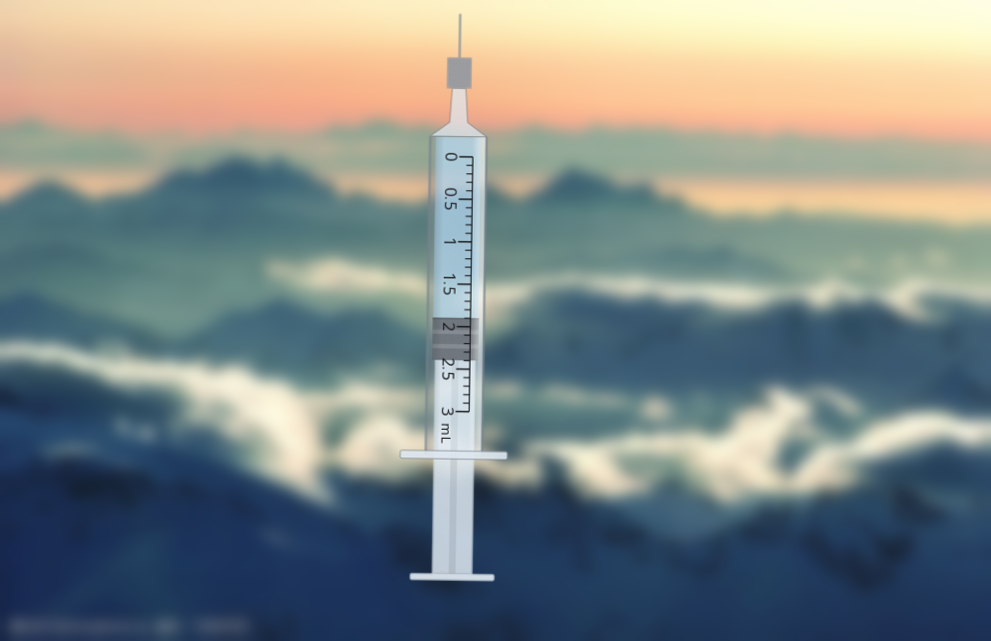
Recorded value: 1.9 mL
